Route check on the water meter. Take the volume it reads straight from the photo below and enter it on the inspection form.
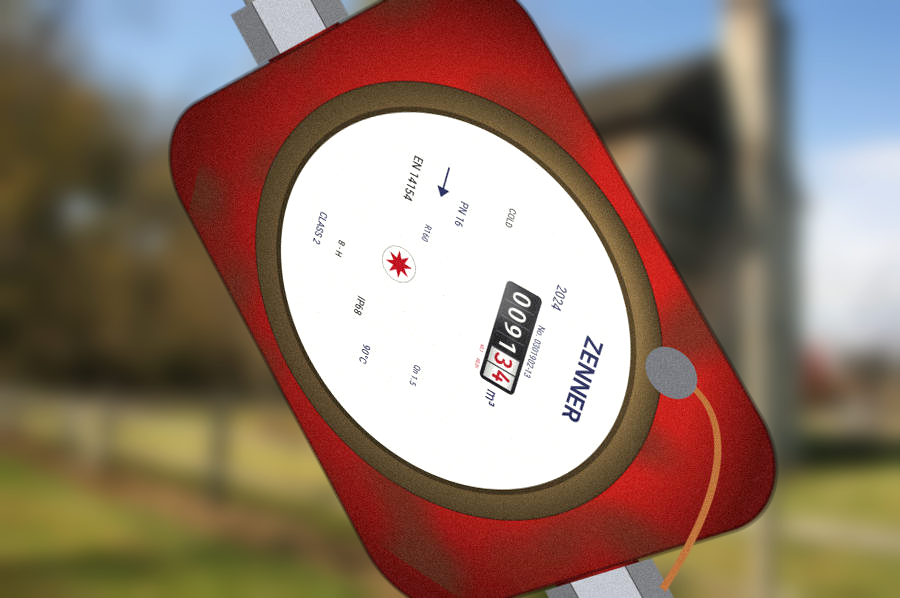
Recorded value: 91.34 m³
